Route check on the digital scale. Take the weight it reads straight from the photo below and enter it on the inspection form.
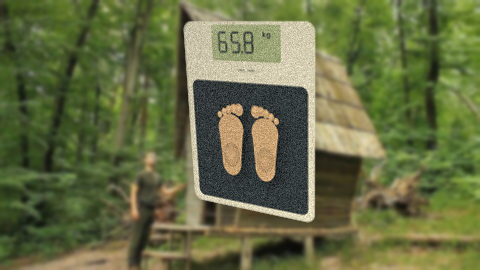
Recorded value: 65.8 kg
